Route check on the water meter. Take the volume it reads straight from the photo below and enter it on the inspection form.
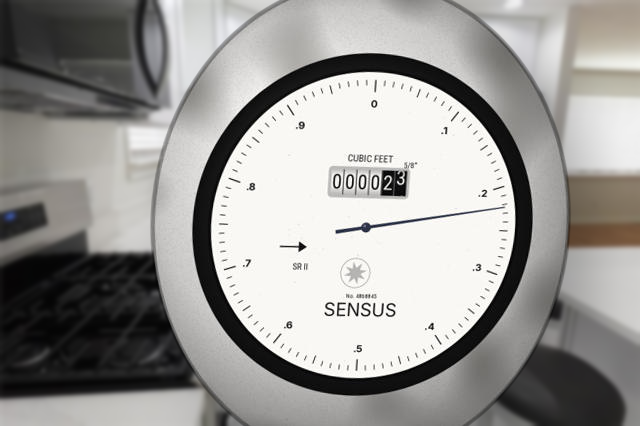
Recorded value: 23.22 ft³
